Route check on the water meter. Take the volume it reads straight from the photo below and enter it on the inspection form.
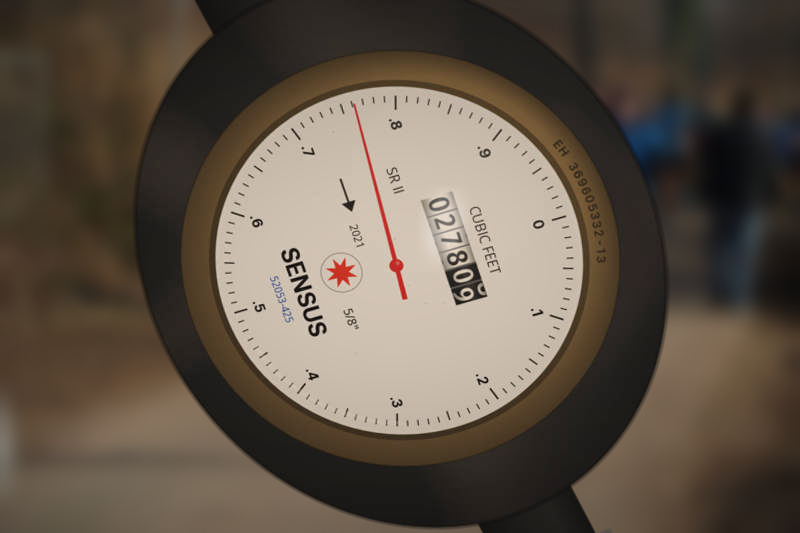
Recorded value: 27808.76 ft³
